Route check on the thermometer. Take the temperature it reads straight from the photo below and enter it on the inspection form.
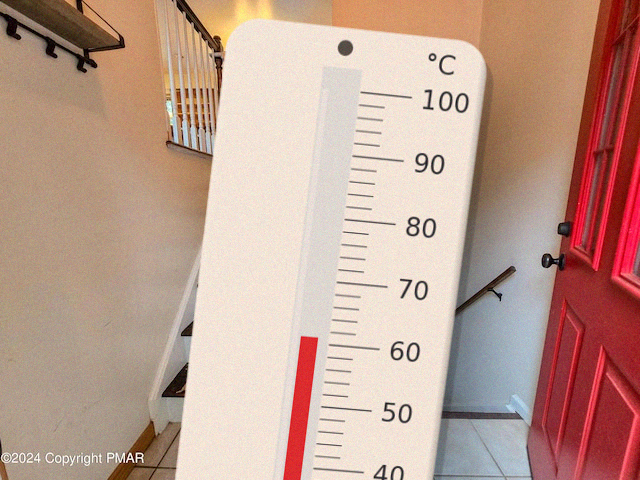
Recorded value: 61 °C
